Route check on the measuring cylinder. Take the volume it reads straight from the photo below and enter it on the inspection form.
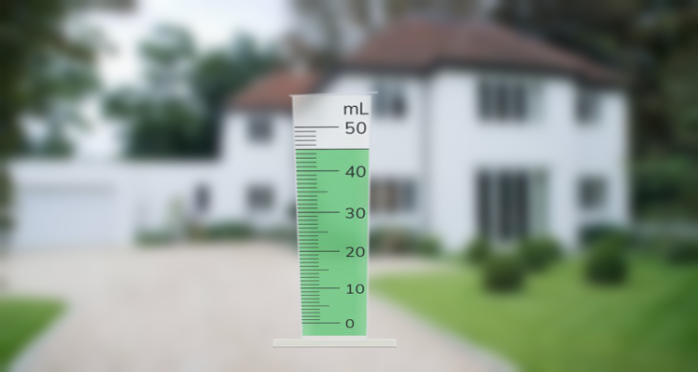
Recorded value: 45 mL
